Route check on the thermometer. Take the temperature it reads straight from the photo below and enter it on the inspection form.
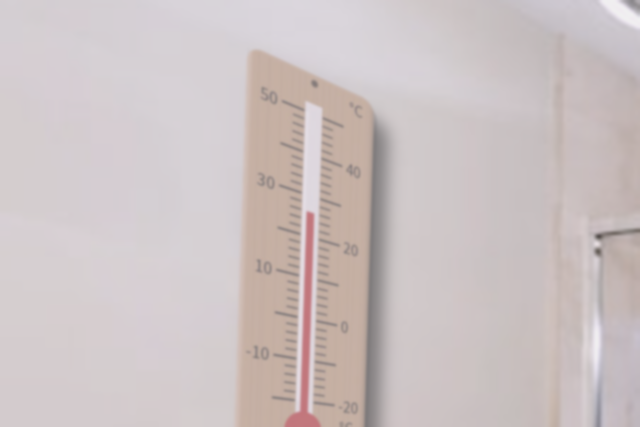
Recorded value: 26 °C
